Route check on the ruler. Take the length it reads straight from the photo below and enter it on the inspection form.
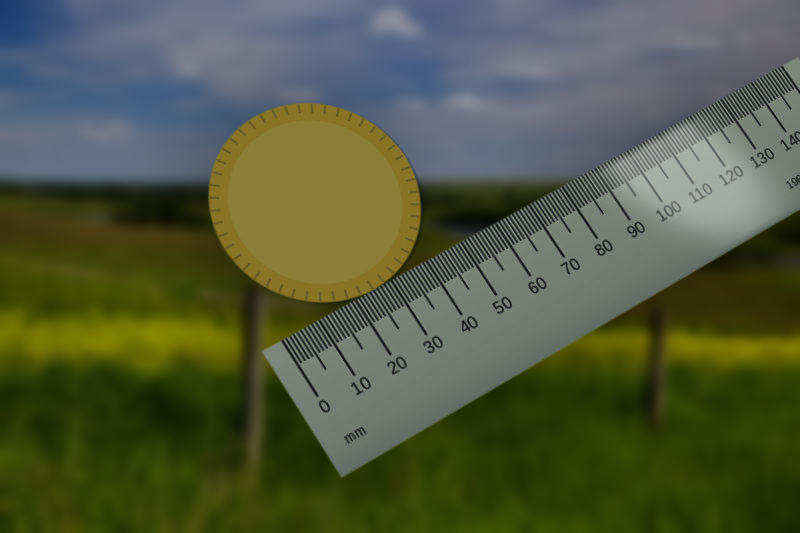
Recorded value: 50 mm
